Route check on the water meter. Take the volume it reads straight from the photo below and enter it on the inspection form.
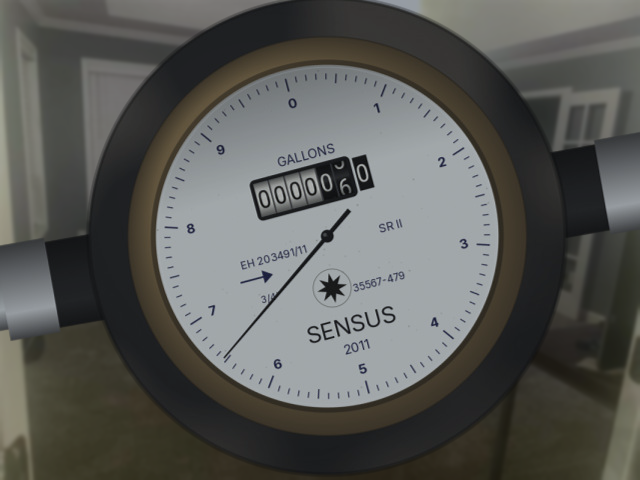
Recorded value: 56.5 gal
